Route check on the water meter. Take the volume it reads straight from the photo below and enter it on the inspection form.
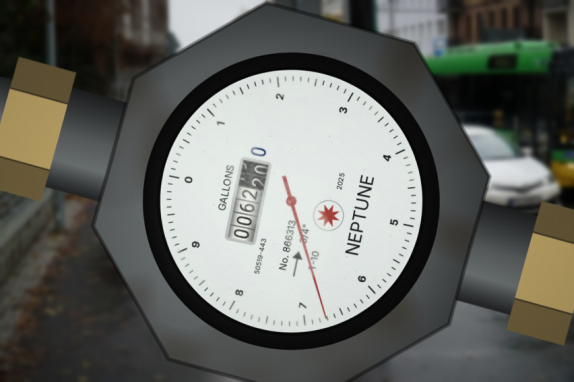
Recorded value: 62196.7 gal
